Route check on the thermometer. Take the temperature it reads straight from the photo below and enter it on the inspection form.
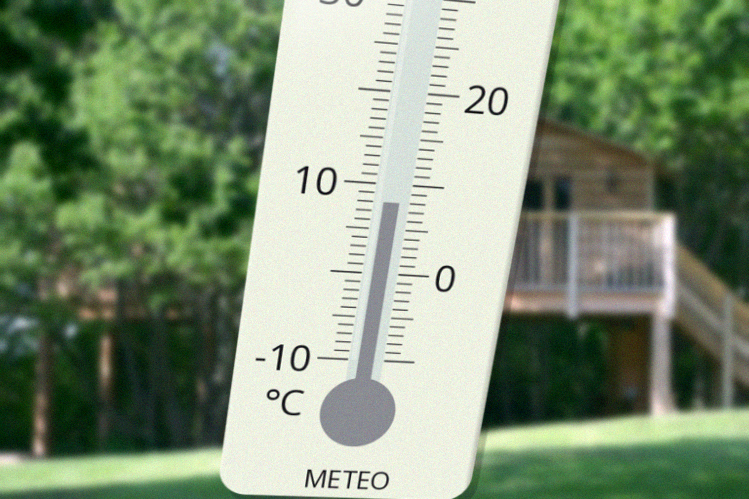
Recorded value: 8 °C
